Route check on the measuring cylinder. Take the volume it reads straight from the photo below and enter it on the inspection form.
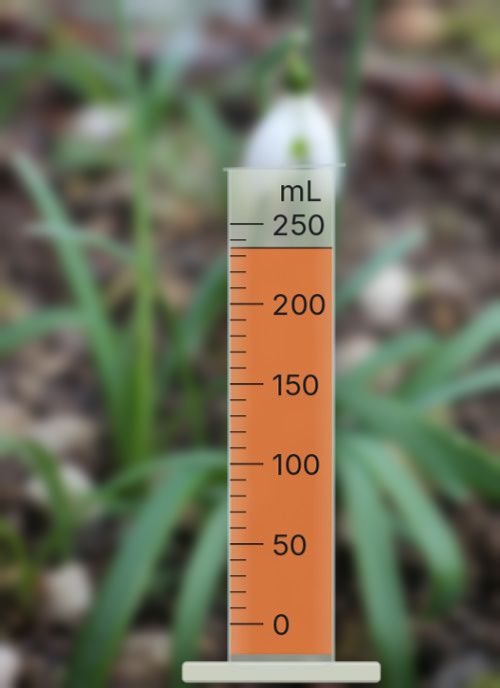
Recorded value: 235 mL
